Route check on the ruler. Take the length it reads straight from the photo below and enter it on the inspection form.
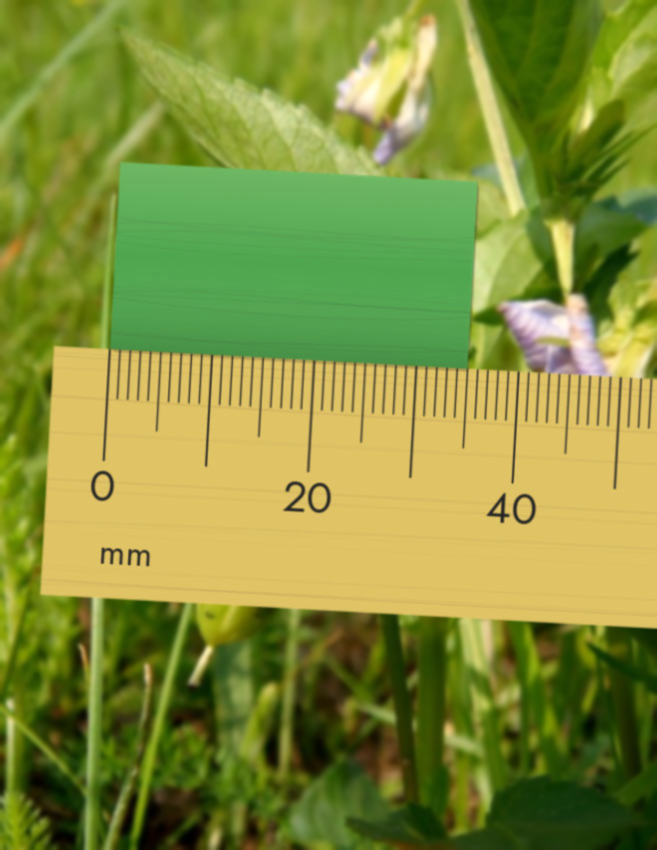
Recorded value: 35 mm
